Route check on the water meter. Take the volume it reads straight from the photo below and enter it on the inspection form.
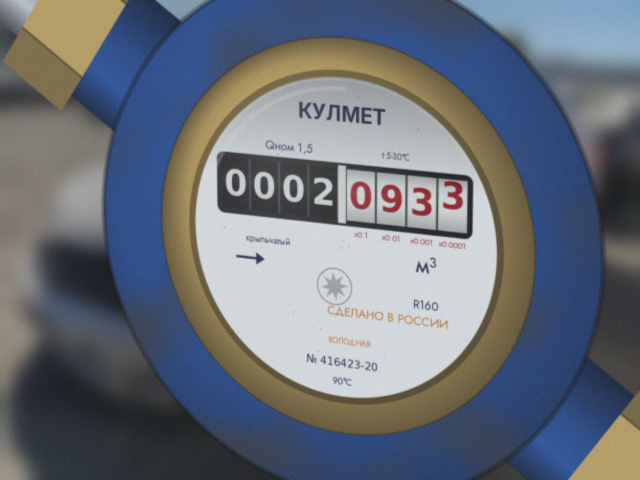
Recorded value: 2.0933 m³
